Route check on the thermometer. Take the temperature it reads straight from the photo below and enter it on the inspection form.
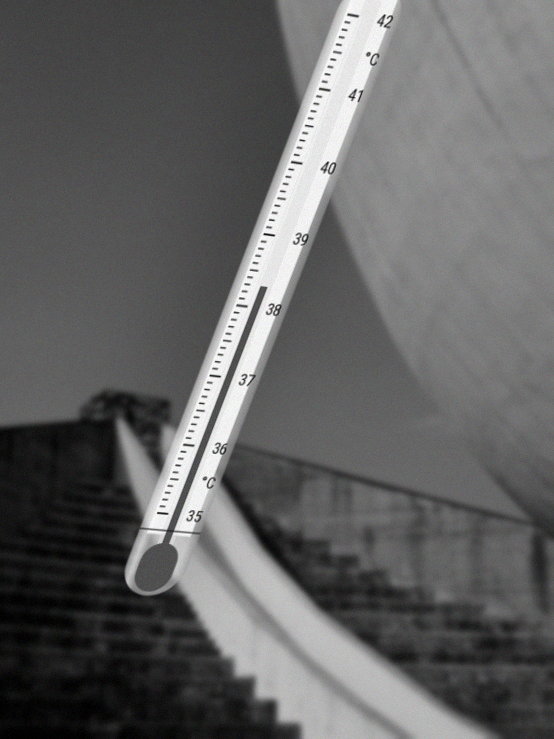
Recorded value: 38.3 °C
